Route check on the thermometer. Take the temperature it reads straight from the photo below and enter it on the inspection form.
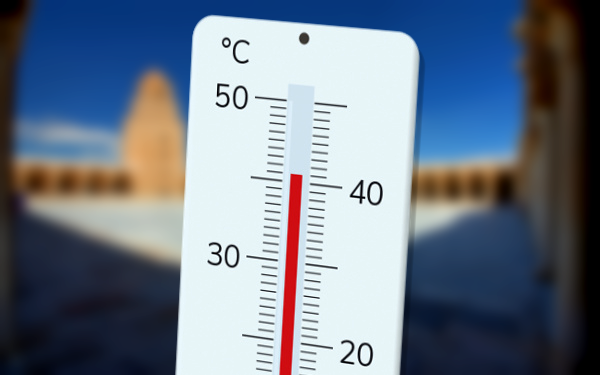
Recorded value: 41 °C
